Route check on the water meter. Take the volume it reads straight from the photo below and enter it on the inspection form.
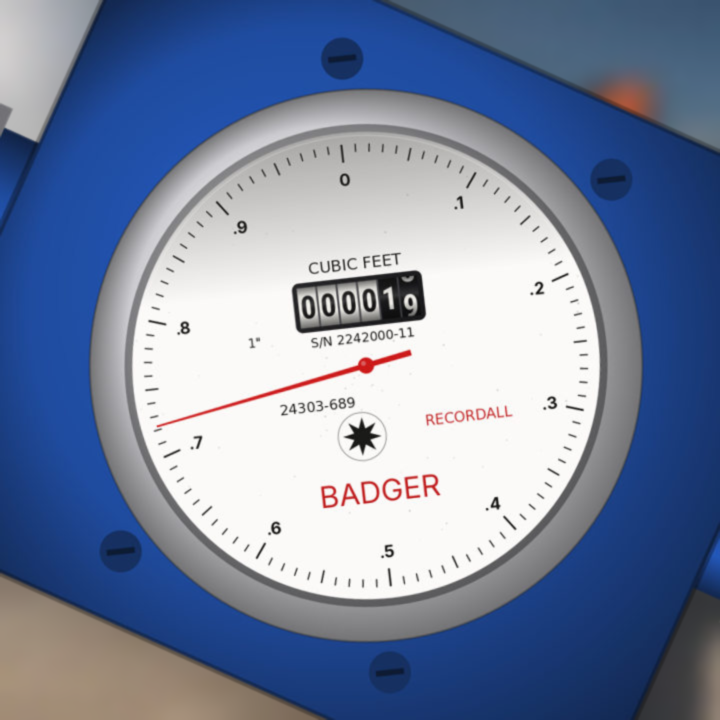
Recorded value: 18.72 ft³
